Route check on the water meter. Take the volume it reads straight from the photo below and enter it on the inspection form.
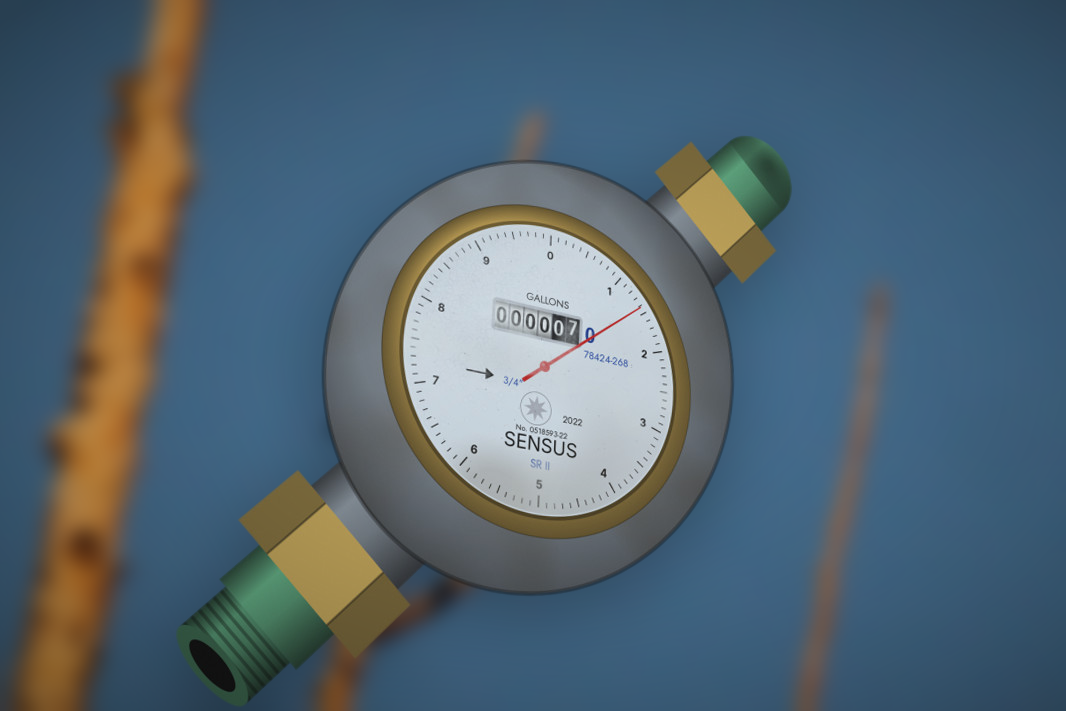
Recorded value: 71.4 gal
